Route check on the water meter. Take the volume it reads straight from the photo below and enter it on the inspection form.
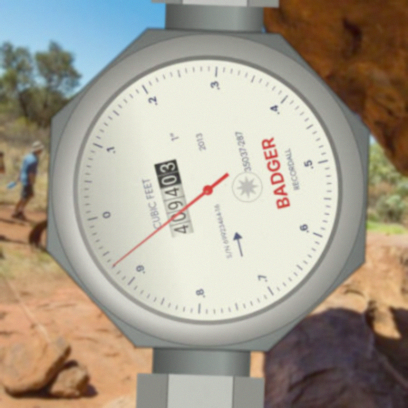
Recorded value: 409402.93 ft³
